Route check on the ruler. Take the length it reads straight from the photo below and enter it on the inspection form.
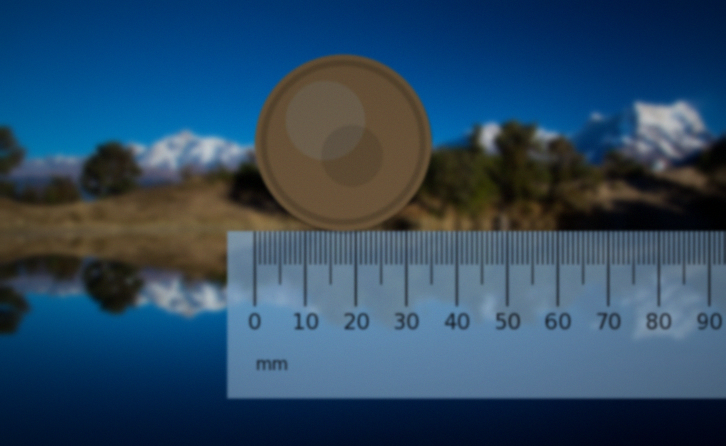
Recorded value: 35 mm
